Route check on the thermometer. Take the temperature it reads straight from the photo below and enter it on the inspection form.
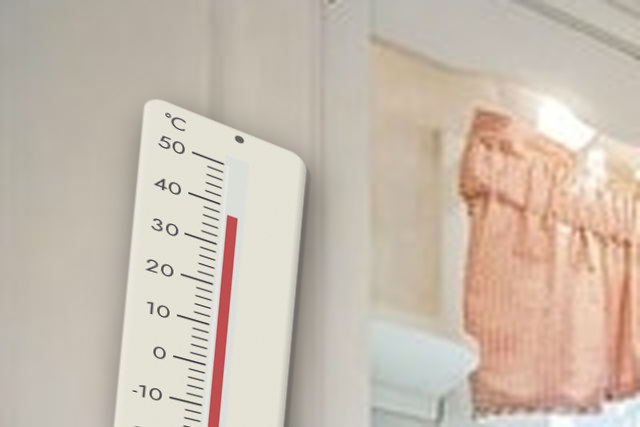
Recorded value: 38 °C
